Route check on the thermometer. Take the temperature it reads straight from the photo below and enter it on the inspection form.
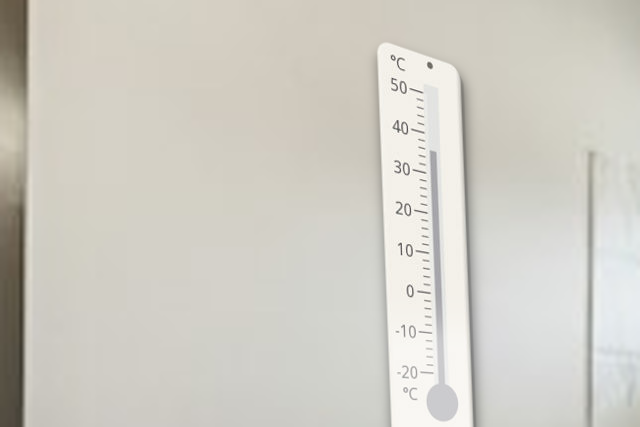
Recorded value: 36 °C
